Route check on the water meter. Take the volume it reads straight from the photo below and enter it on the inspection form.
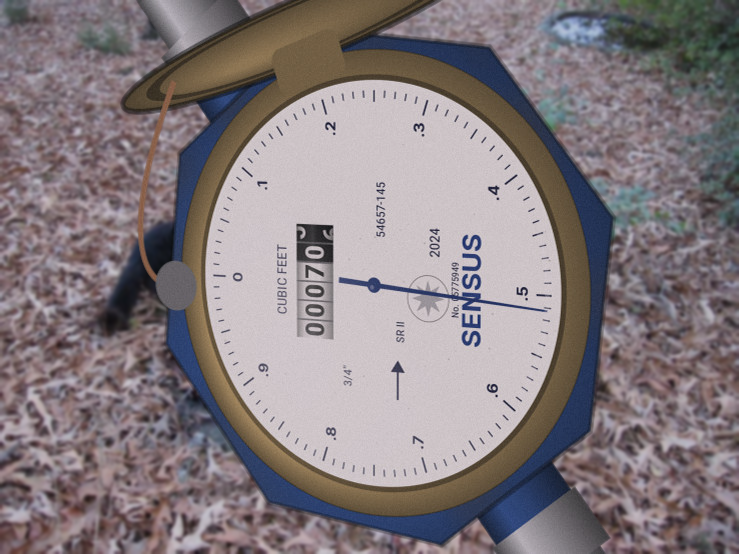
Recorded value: 705.51 ft³
